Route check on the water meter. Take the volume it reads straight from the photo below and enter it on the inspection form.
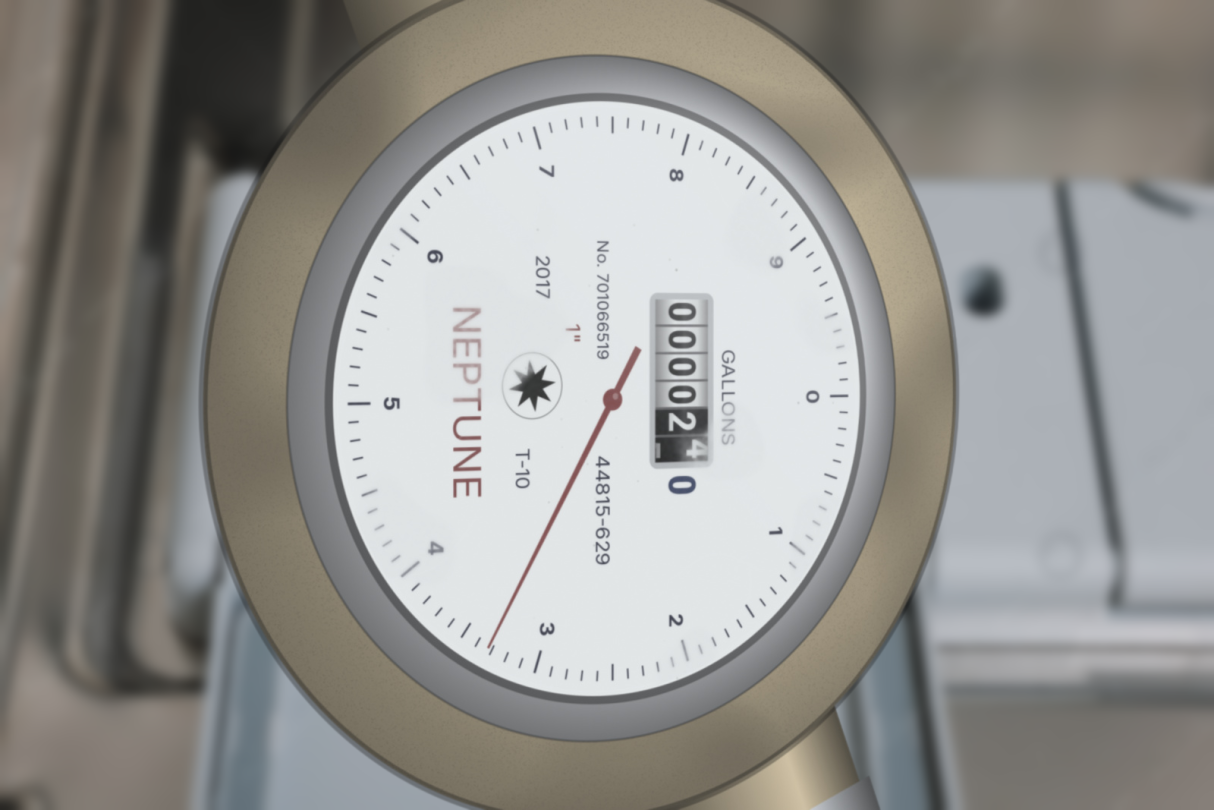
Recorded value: 243.3 gal
